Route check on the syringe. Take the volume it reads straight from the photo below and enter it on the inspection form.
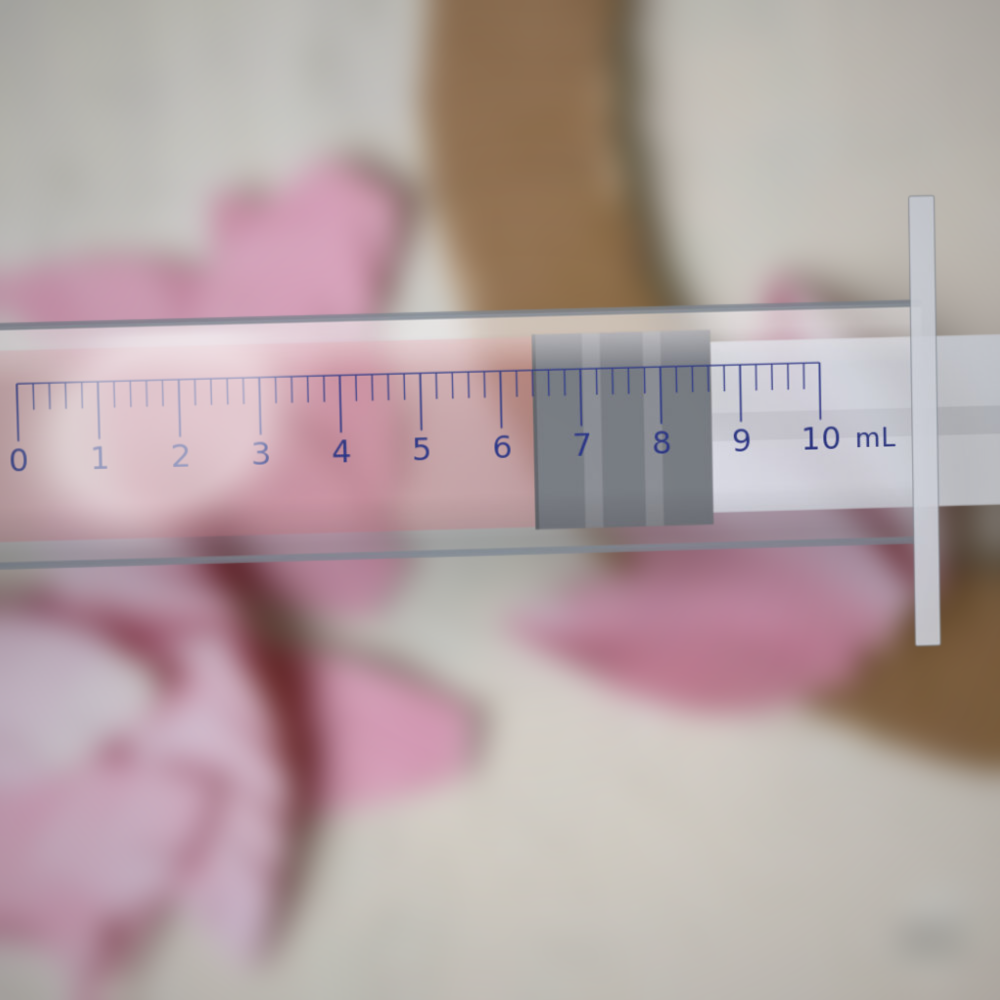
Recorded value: 6.4 mL
